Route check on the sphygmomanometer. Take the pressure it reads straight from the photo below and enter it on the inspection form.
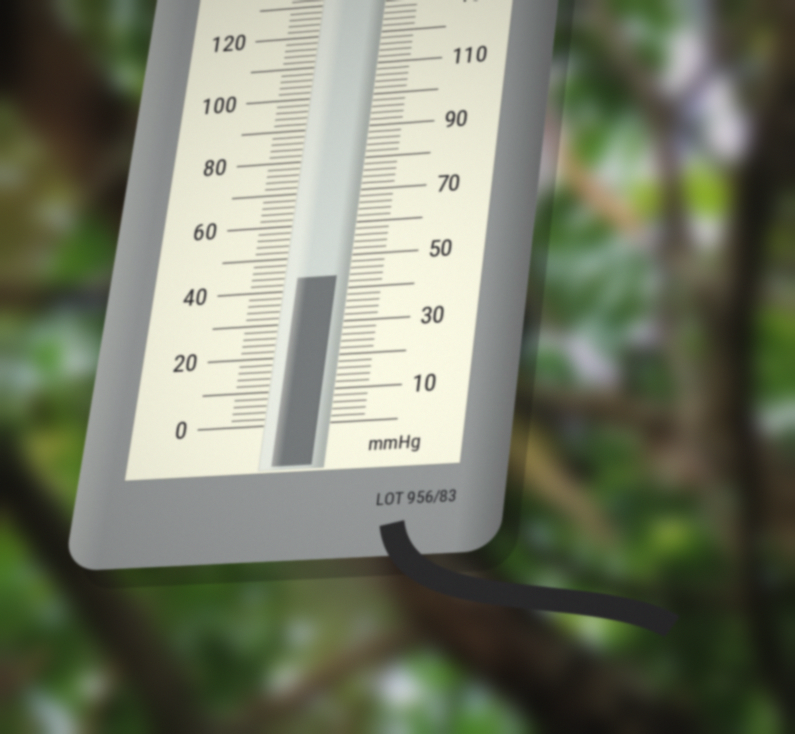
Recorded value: 44 mmHg
